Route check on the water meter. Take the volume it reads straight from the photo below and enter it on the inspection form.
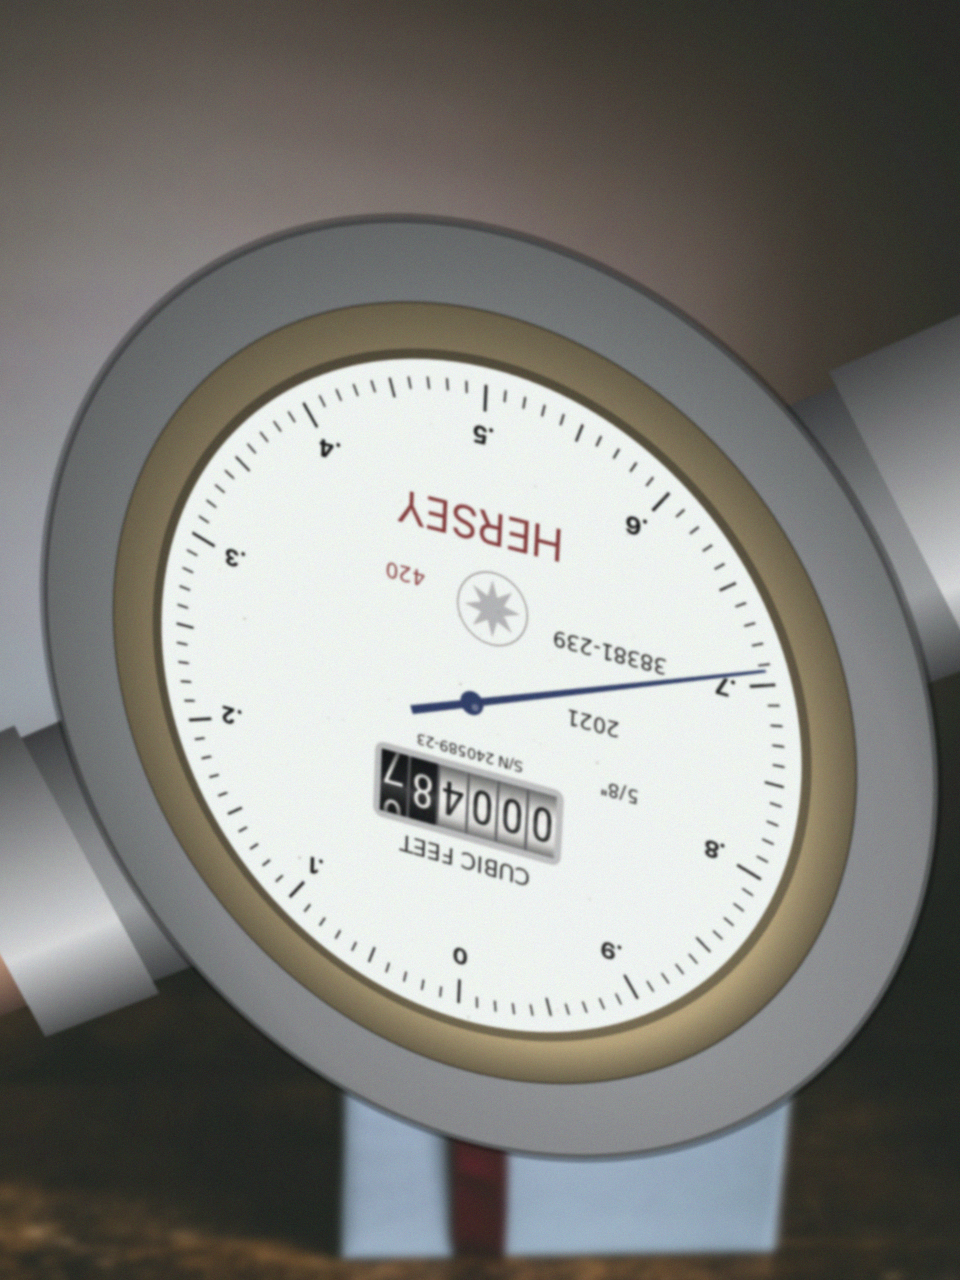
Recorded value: 486.69 ft³
